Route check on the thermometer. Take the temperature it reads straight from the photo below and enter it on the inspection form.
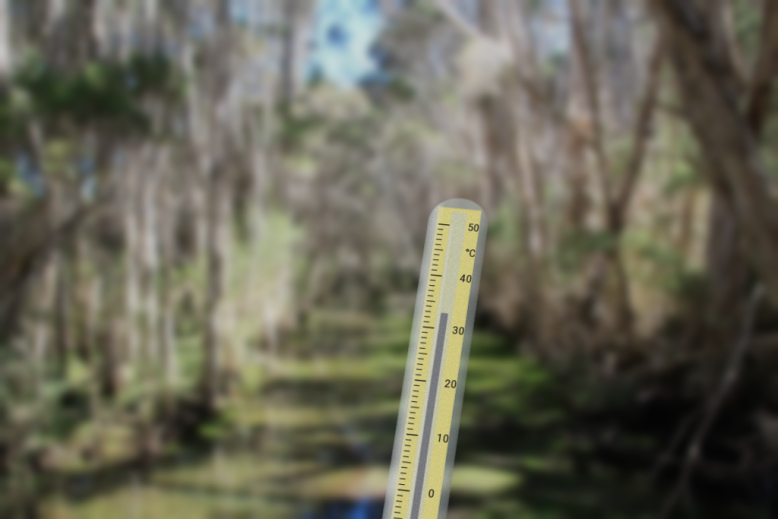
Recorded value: 33 °C
